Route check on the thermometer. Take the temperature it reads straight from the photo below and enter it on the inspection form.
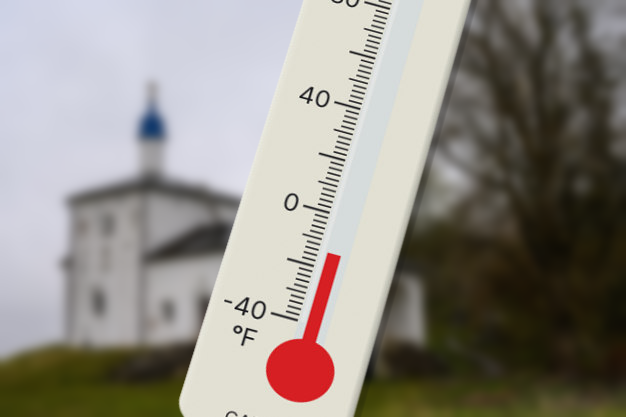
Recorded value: -14 °F
